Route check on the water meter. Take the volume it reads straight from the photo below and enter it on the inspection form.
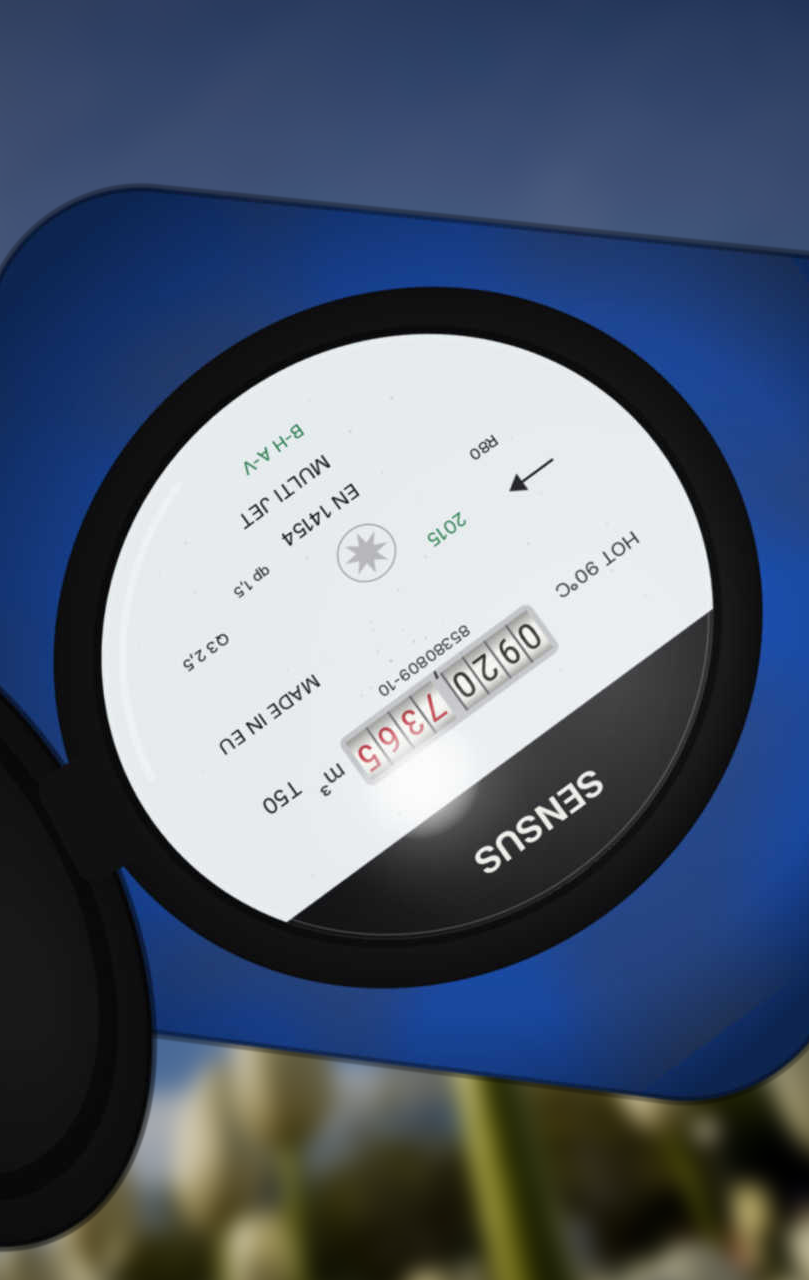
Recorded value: 920.7365 m³
